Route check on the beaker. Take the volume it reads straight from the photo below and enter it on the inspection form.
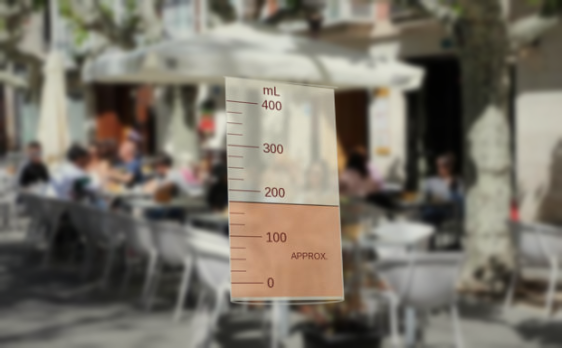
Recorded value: 175 mL
